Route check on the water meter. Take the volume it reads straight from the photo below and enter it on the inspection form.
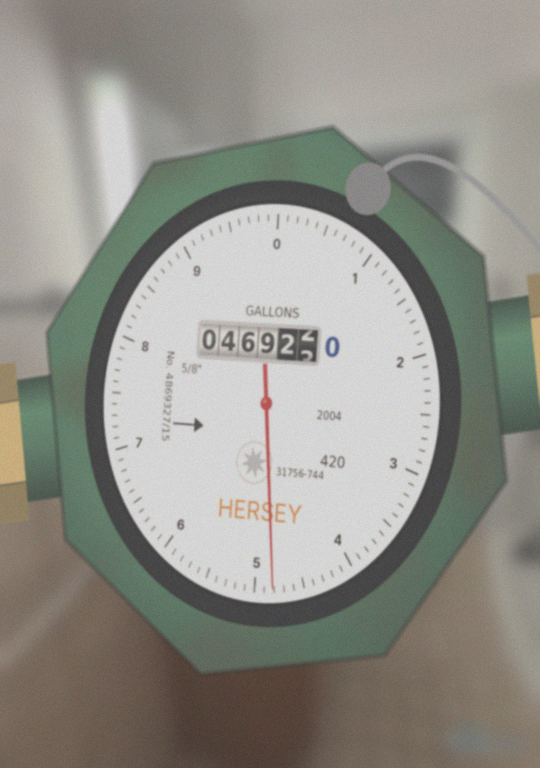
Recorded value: 469224.8 gal
